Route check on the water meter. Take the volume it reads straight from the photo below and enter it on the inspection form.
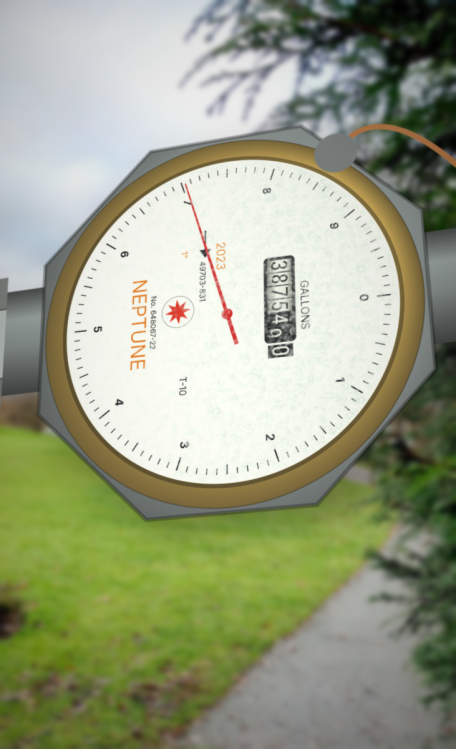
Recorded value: 3875487.0 gal
